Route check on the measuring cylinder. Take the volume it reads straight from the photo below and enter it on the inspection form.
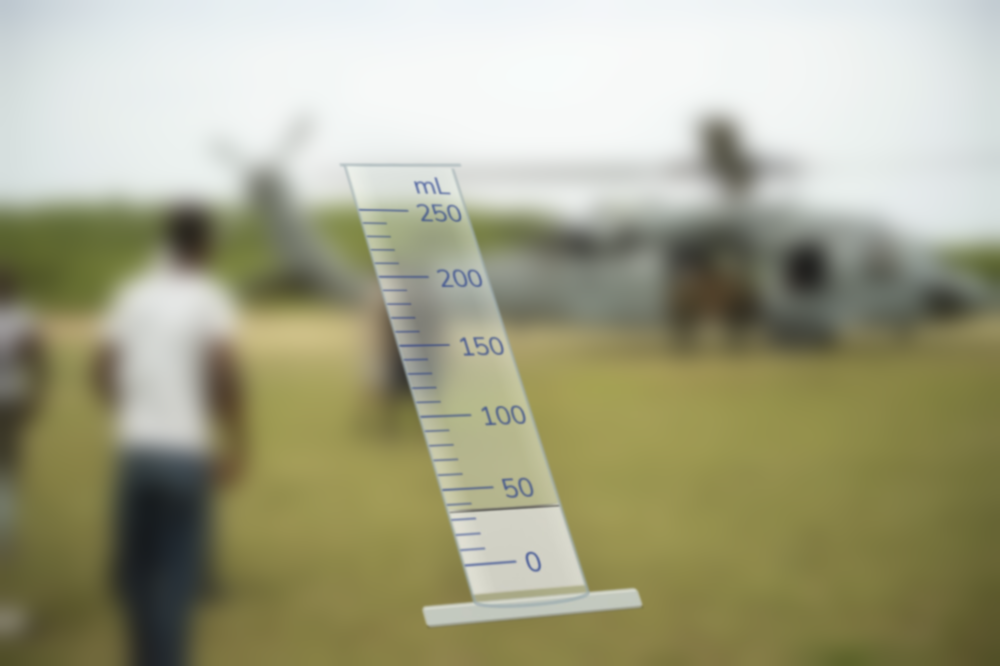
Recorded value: 35 mL
